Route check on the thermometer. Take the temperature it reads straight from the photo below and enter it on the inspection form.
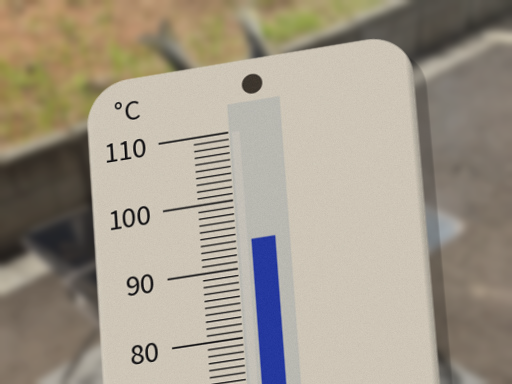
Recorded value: 94 °C
